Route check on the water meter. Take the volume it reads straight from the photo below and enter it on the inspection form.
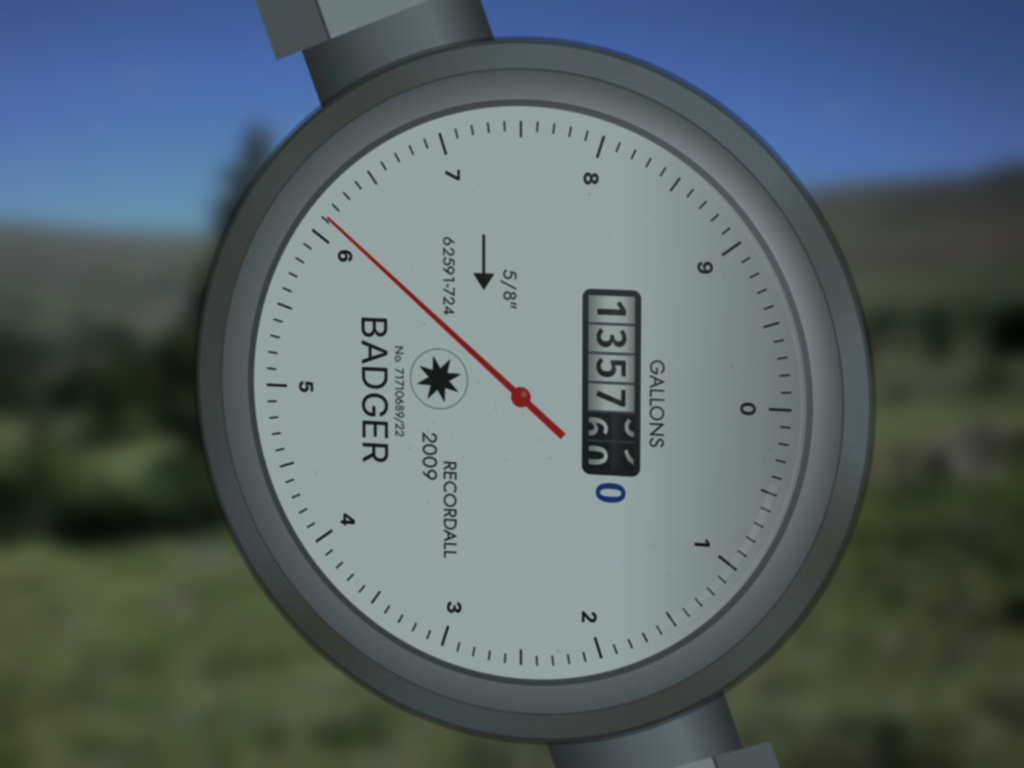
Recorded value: 1357596.1 gal
